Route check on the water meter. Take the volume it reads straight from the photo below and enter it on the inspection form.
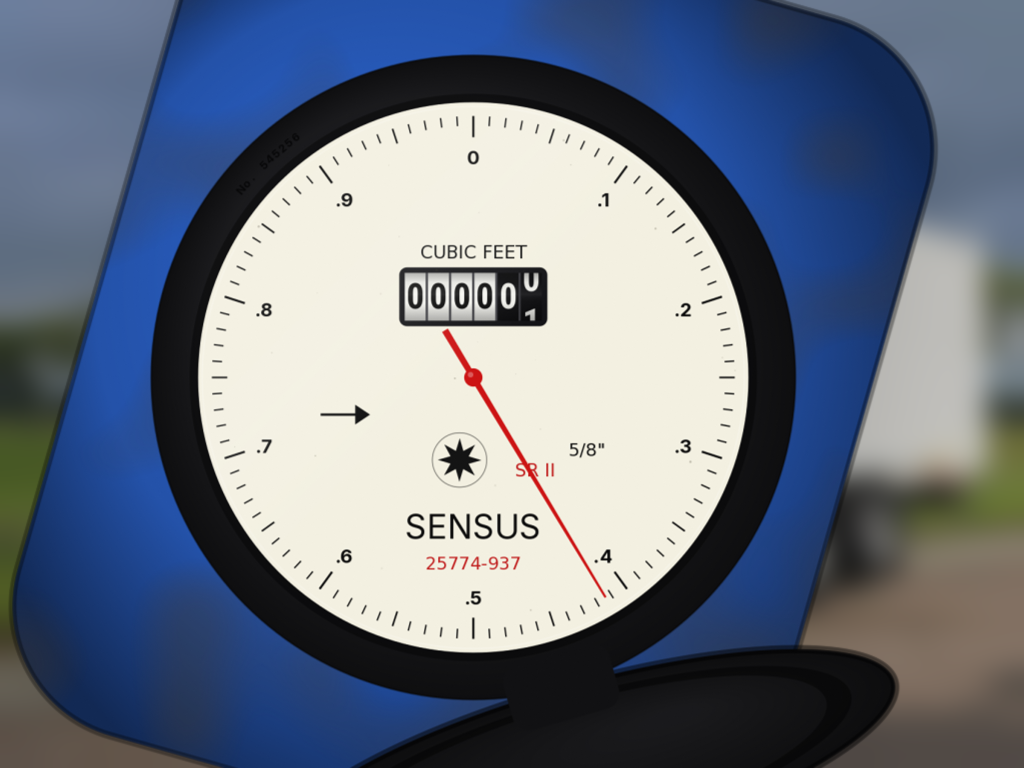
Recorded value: 0.41 ft³
